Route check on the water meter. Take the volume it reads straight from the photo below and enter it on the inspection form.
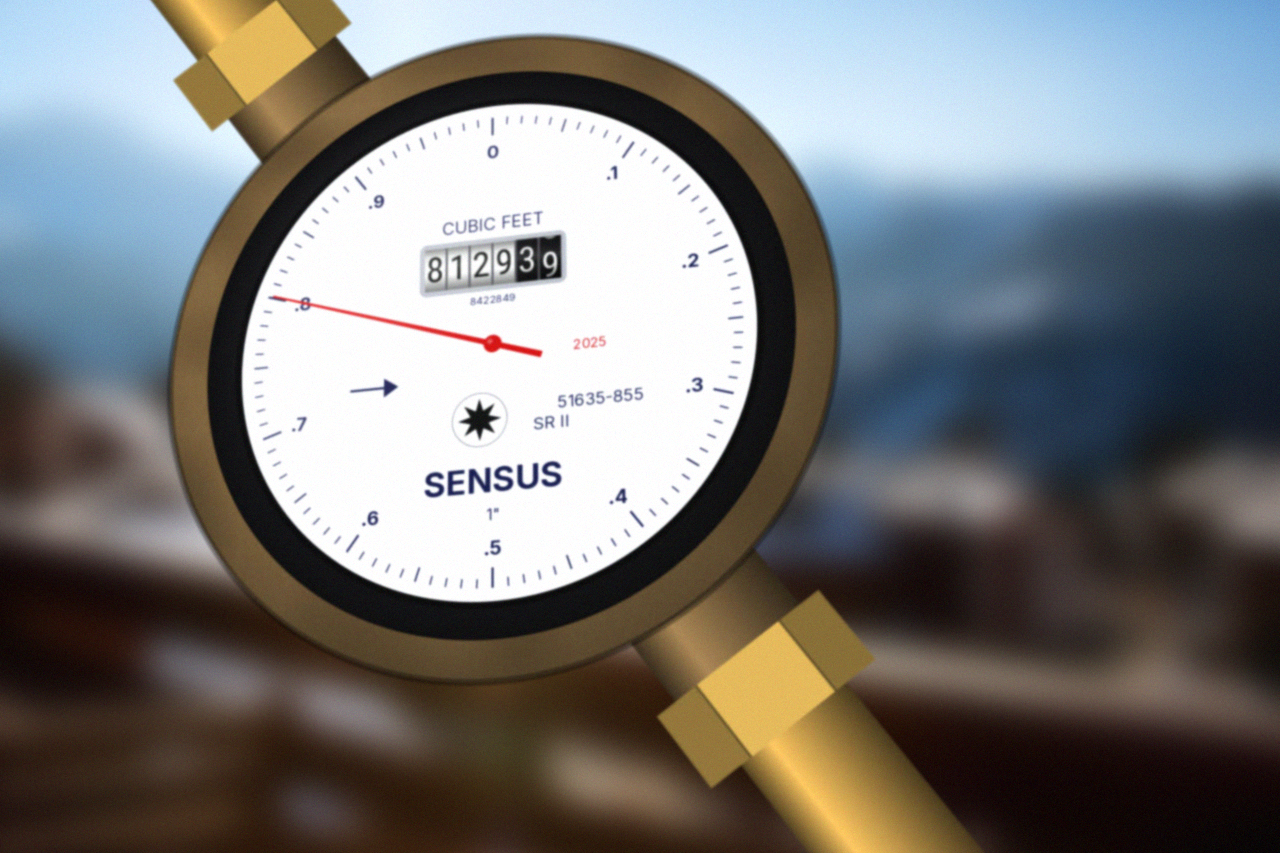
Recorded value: 812938.80 ft³
